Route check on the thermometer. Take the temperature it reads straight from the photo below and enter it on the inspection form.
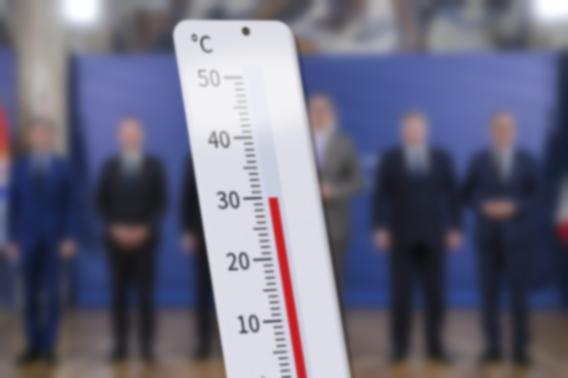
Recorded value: 30 °C
